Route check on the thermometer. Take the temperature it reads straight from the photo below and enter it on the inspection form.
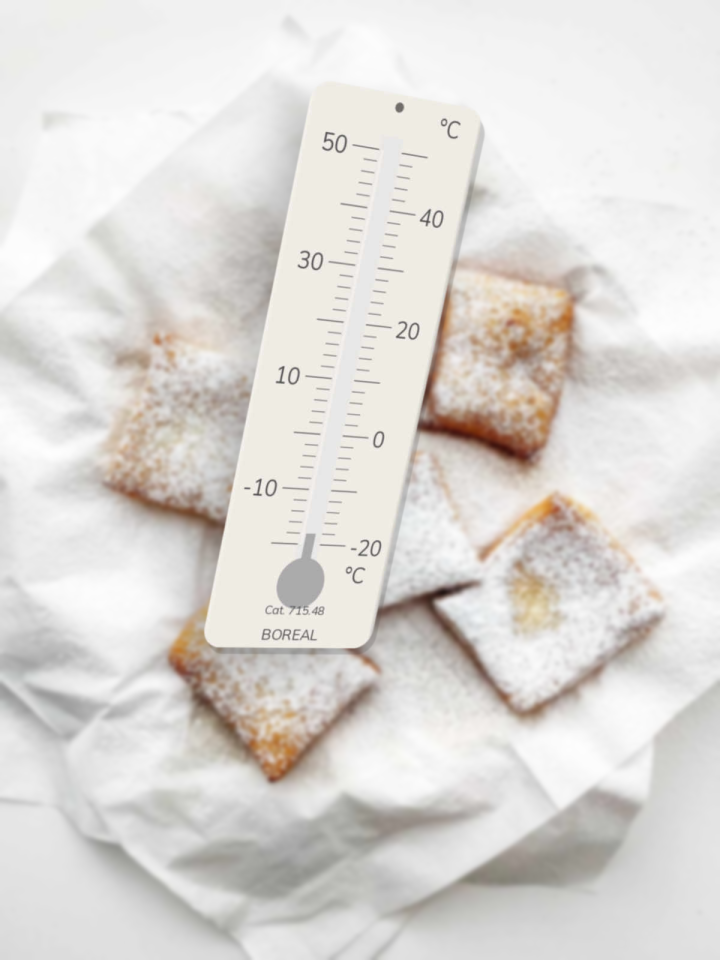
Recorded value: -18 °C
